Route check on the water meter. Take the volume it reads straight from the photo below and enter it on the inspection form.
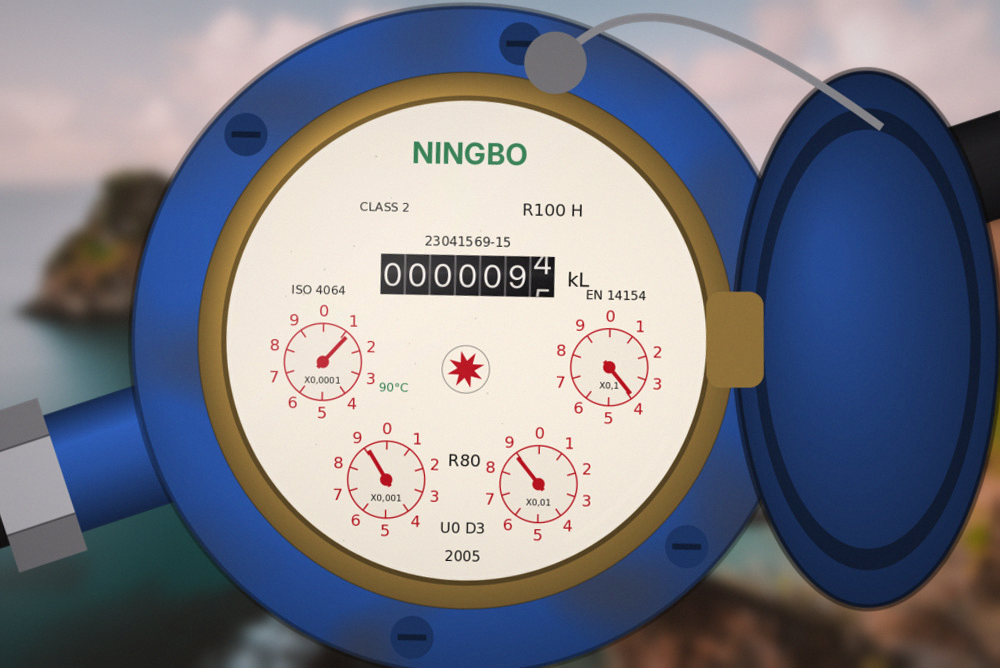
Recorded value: 94.3891 kL
